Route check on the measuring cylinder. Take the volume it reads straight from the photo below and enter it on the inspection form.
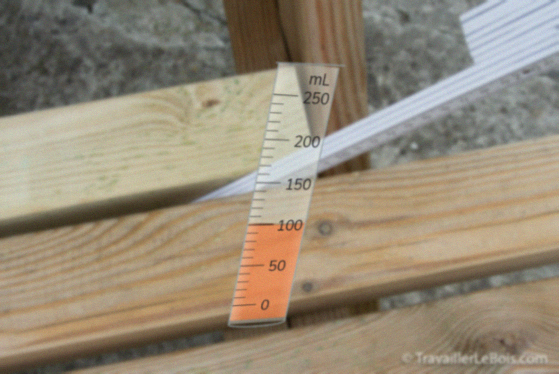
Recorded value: 100 mL
